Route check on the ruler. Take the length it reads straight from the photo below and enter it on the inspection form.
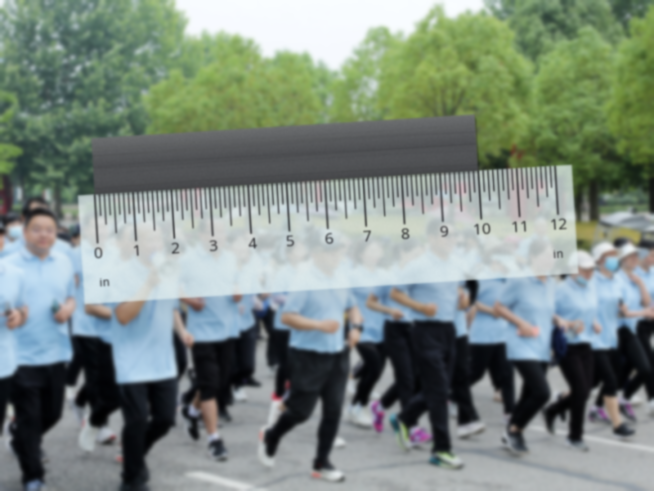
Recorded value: 10 in
